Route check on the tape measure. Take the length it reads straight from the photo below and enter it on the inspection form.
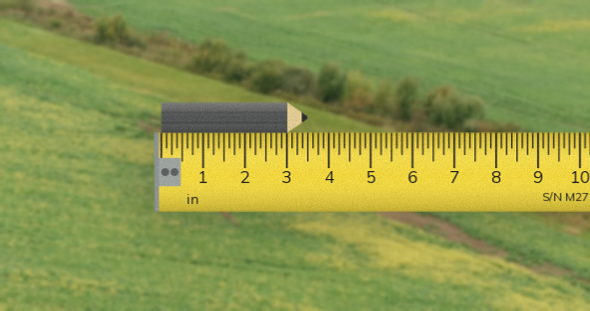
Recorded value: 3.5 in
